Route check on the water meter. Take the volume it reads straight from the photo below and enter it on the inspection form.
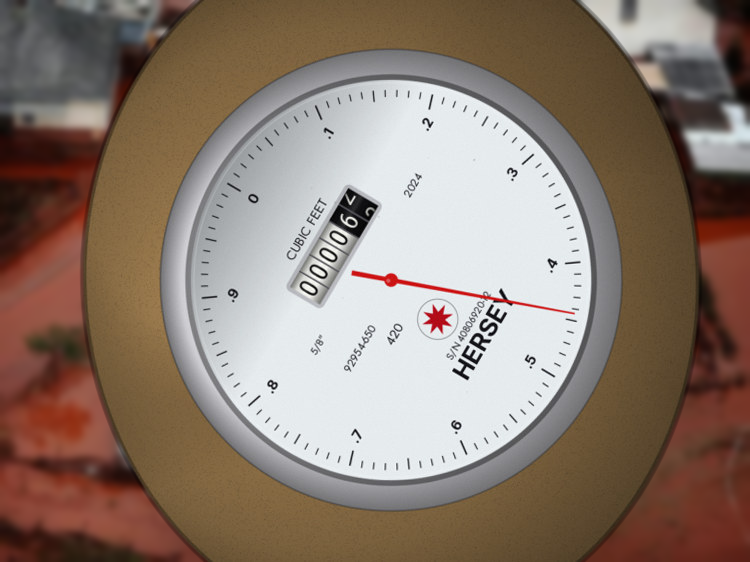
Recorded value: 62.44 ft³
